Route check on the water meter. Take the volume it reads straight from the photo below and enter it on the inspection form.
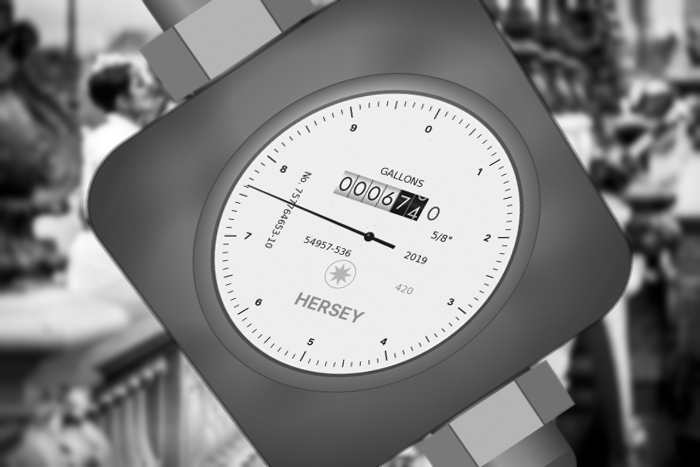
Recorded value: 6737.6 gal
